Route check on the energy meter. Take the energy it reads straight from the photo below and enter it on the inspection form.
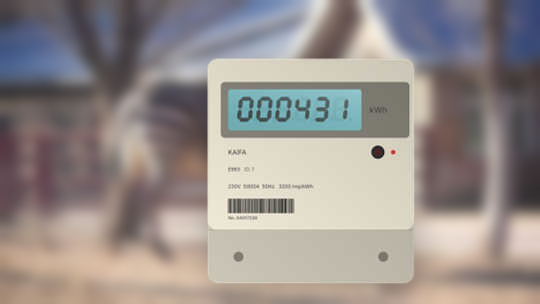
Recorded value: 431 kWh
